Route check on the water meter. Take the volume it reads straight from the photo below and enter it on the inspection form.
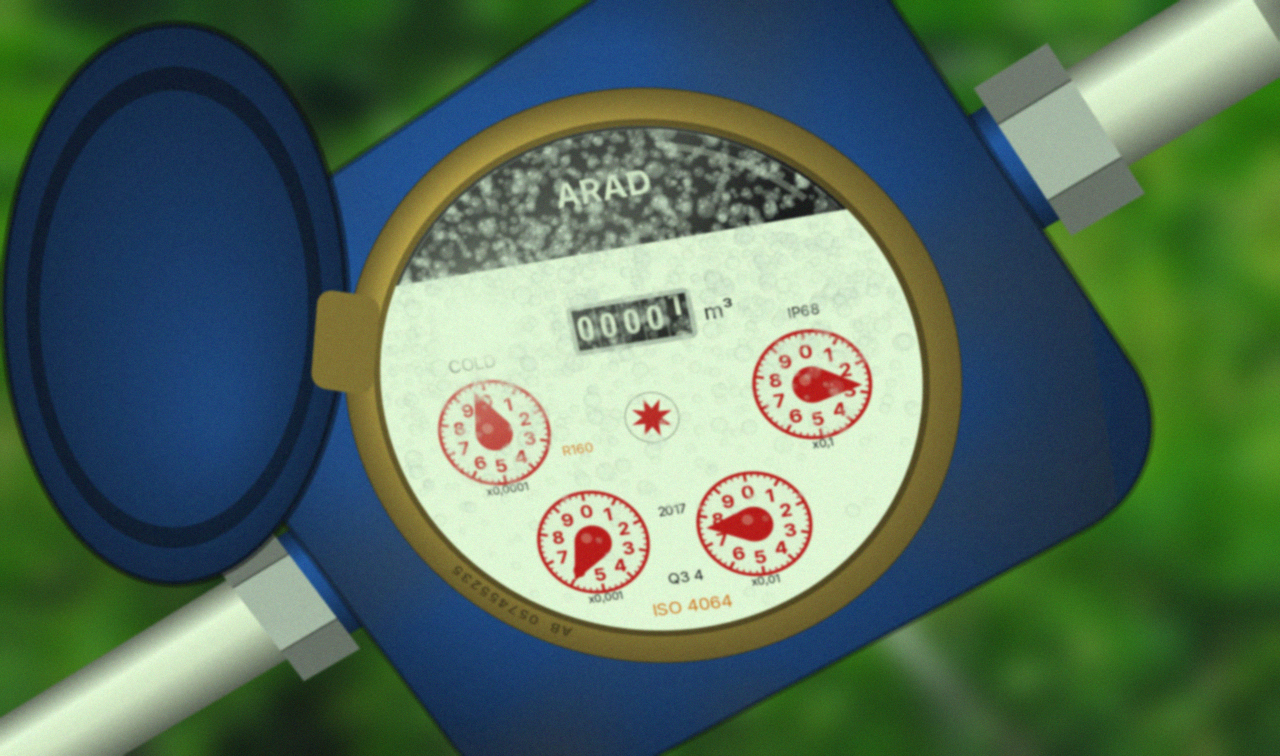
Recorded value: 1.2759 m³
